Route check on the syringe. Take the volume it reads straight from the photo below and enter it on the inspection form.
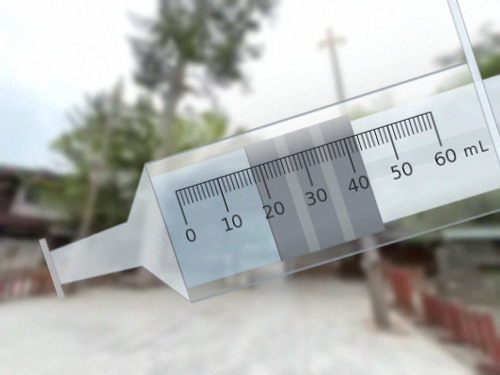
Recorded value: 18 mL
